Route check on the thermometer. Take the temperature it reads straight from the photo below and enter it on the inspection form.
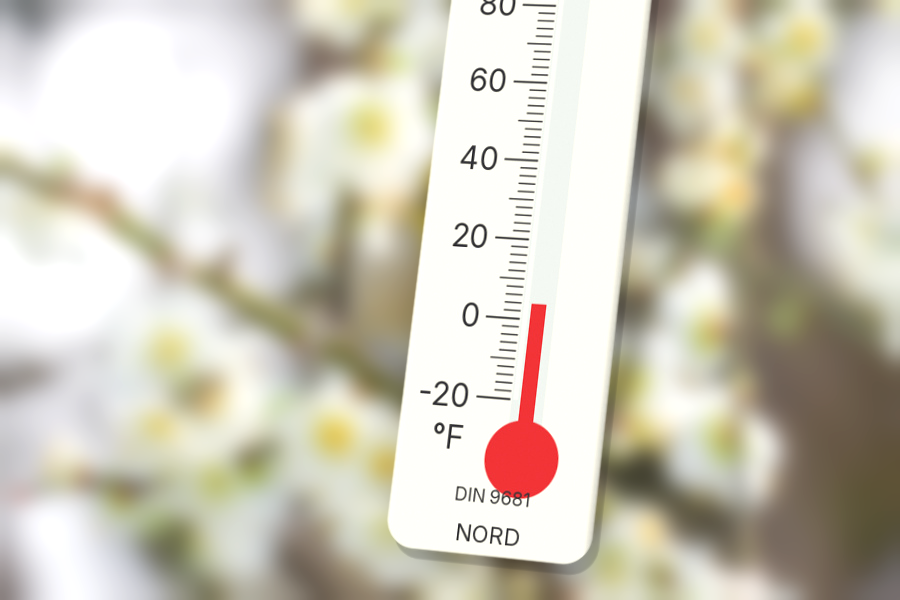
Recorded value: 4 °F
